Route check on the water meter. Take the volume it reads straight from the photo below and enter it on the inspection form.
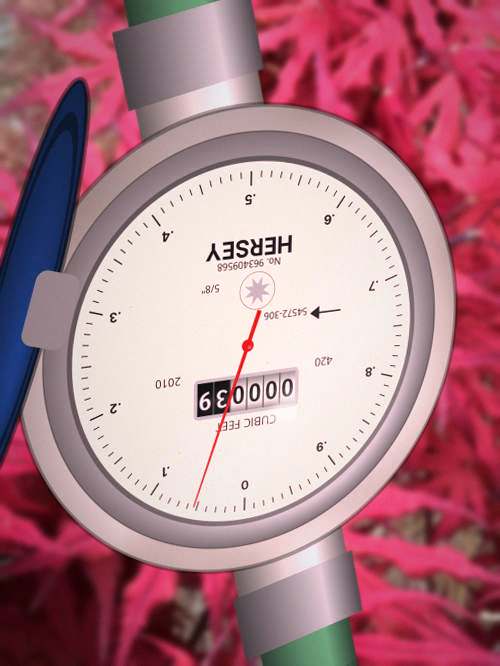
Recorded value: 39.05 ft³
